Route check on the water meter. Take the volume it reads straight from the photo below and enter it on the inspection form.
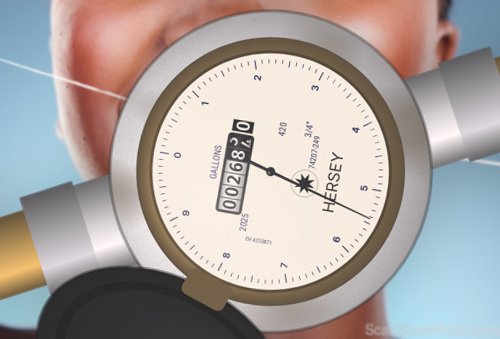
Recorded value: 26835.4 gal
